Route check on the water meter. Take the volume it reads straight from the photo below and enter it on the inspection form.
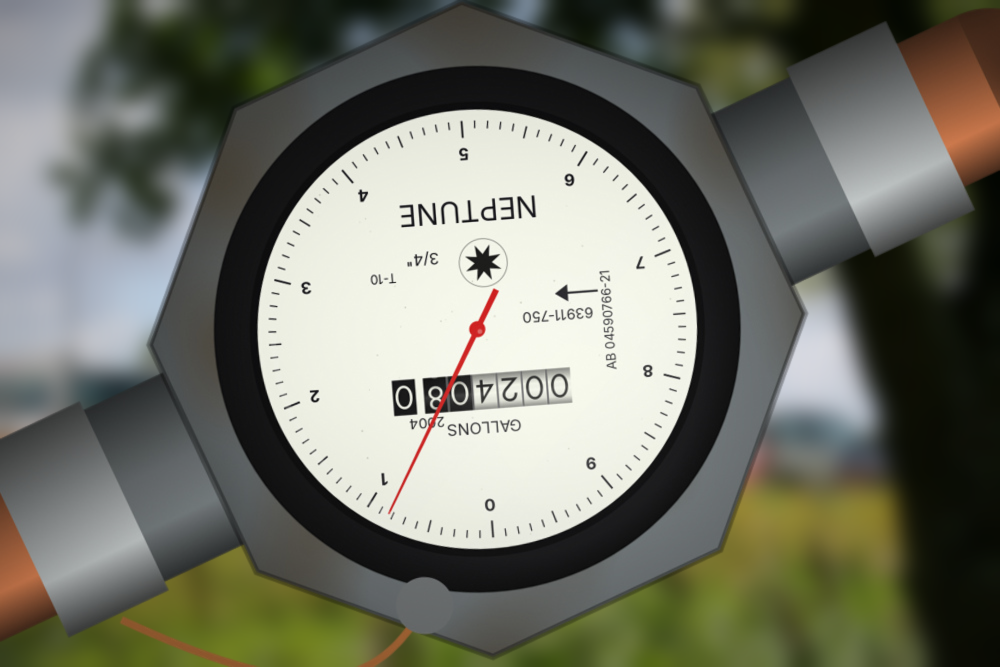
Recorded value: 24080.8 gal
